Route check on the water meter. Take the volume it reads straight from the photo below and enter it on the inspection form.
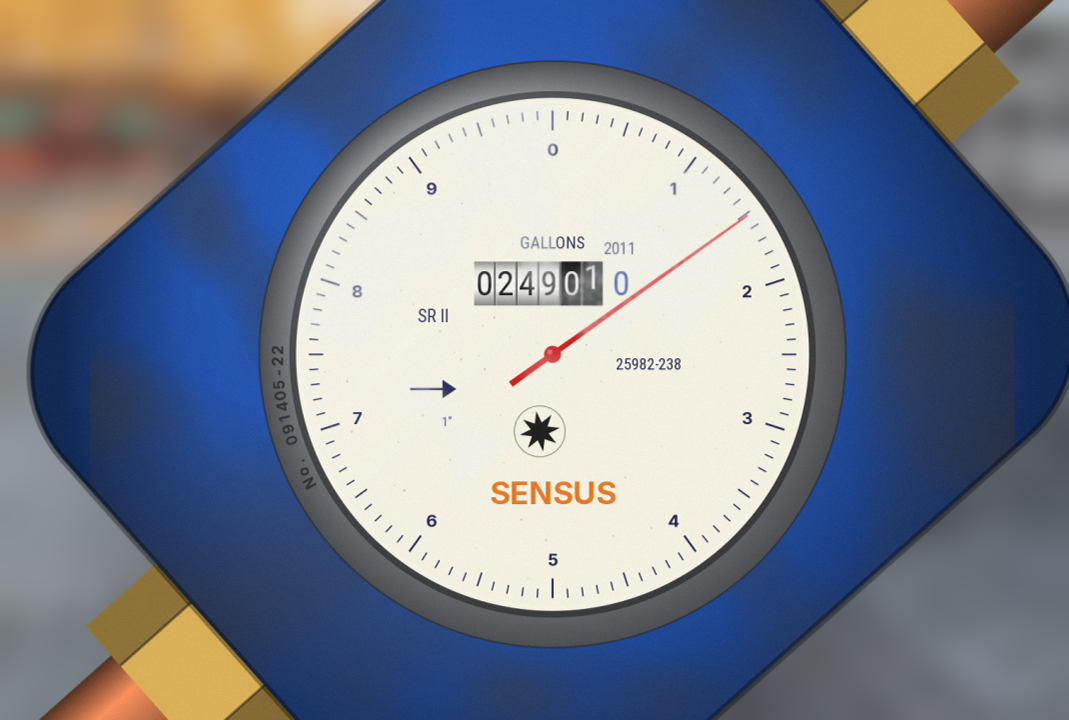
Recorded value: 249011.5 gal
